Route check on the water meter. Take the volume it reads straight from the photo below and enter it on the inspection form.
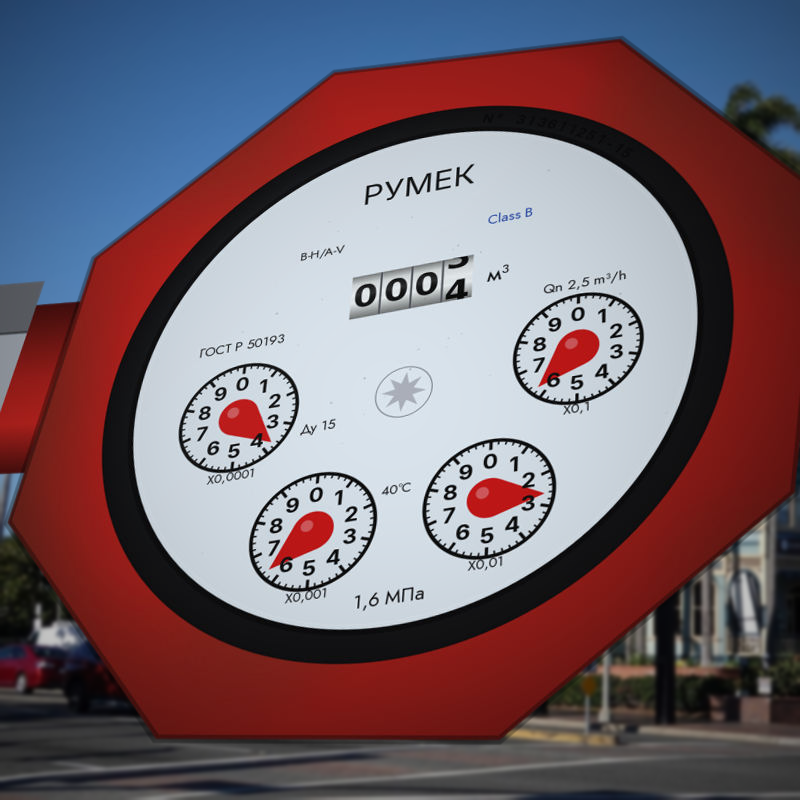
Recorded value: 3.6263 m³
